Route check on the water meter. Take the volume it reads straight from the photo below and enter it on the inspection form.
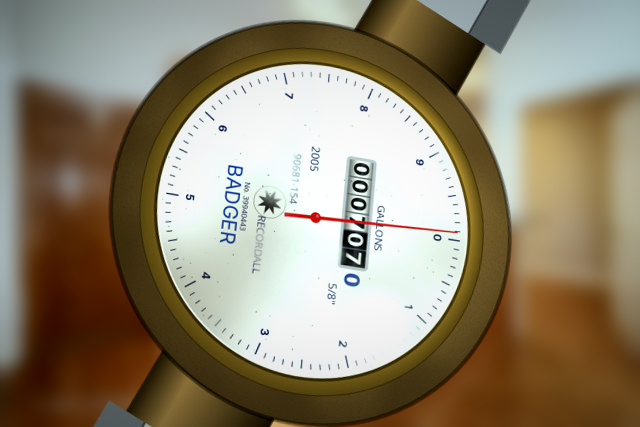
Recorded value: 7069.9 gal
